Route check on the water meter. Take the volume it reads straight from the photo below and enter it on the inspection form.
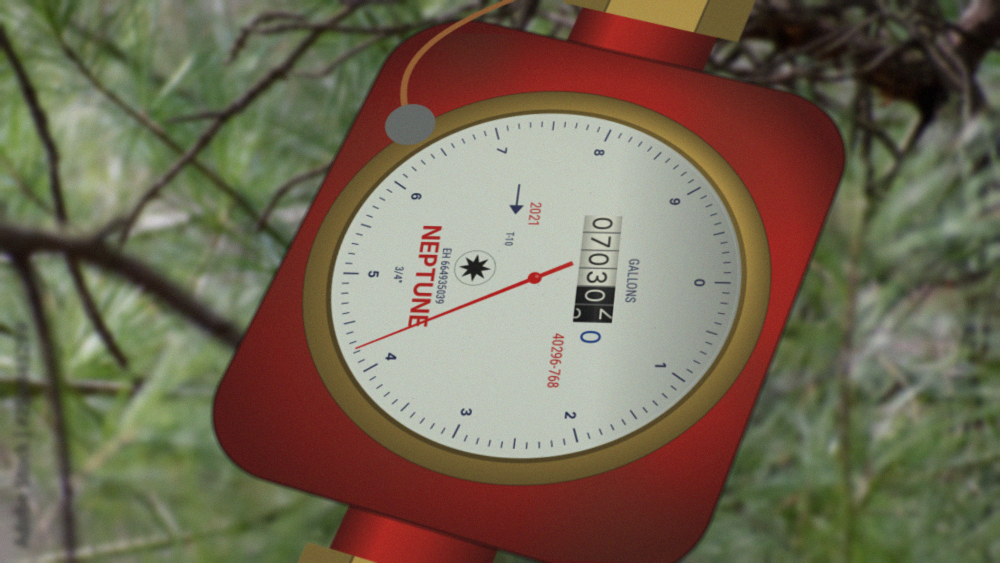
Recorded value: 703024.2 gal
